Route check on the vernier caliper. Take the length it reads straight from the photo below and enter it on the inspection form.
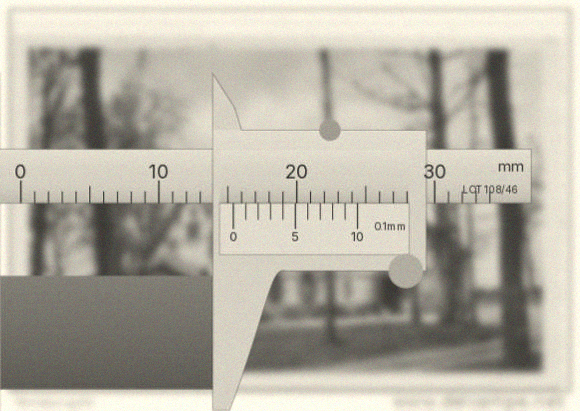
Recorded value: 15.4 mm
